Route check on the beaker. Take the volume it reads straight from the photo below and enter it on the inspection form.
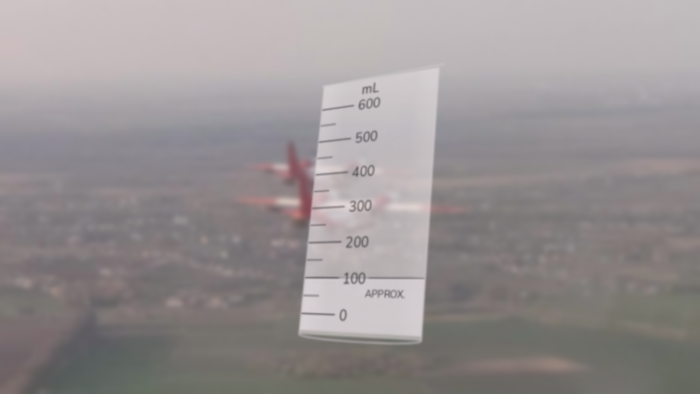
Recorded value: 100 mL
